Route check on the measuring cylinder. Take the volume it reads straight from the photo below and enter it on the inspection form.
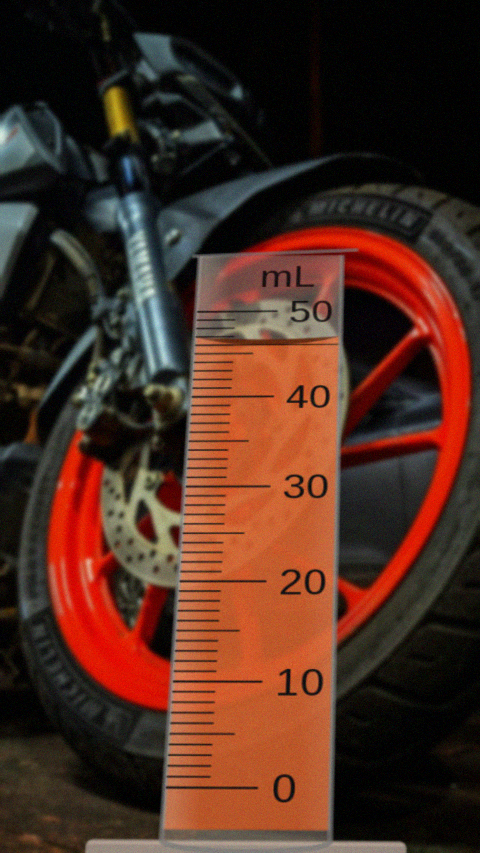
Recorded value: 46 mL
